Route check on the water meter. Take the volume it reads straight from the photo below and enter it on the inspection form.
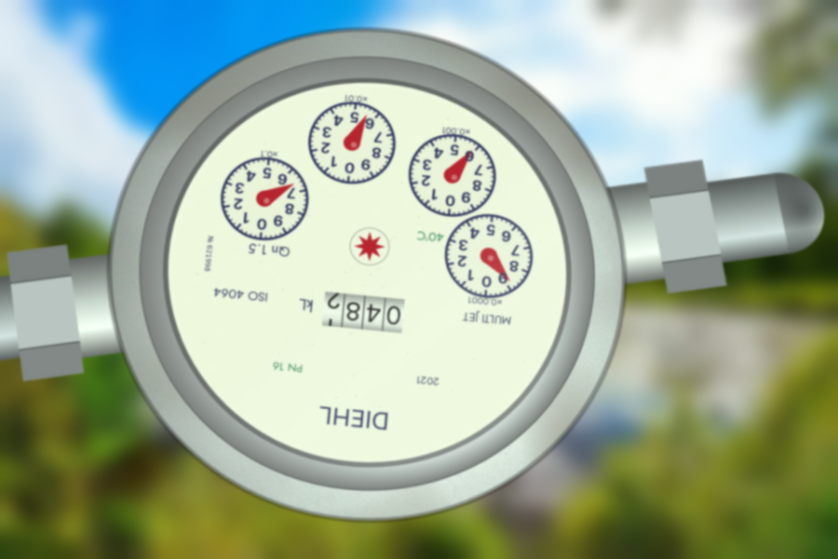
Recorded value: 481.6558 kL
